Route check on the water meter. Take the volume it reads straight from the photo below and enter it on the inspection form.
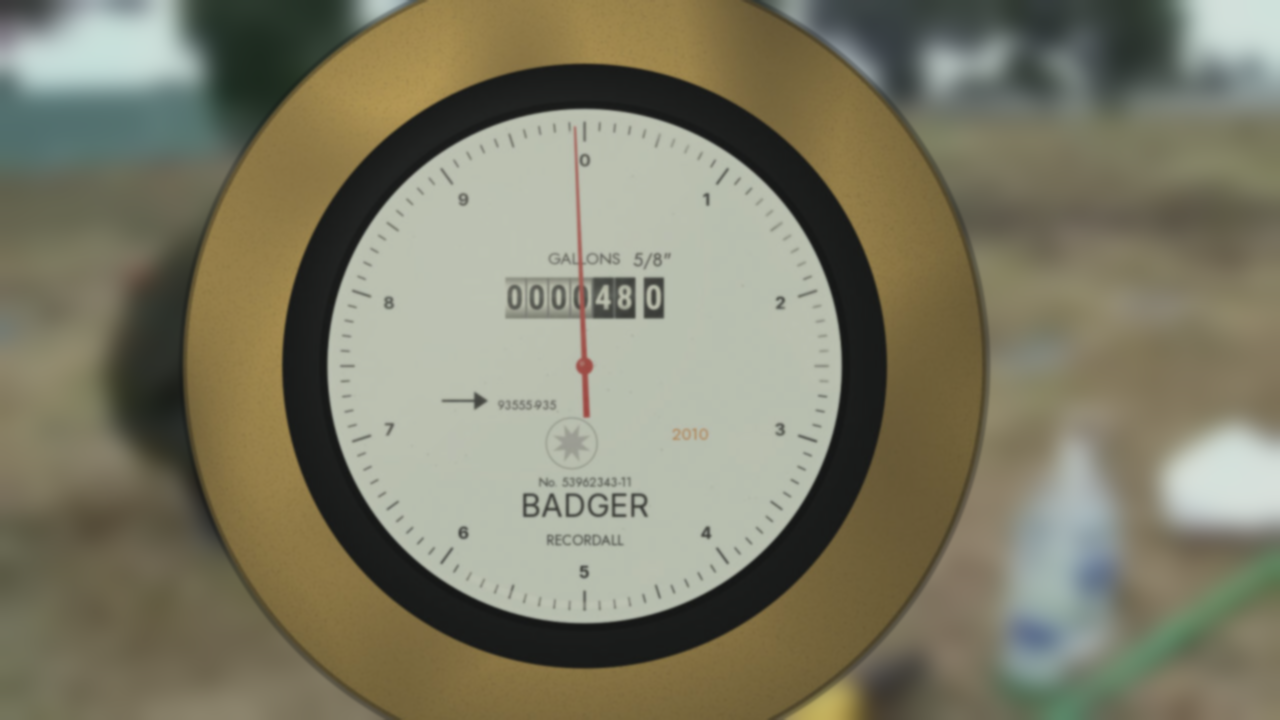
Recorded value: 479.9 gal
